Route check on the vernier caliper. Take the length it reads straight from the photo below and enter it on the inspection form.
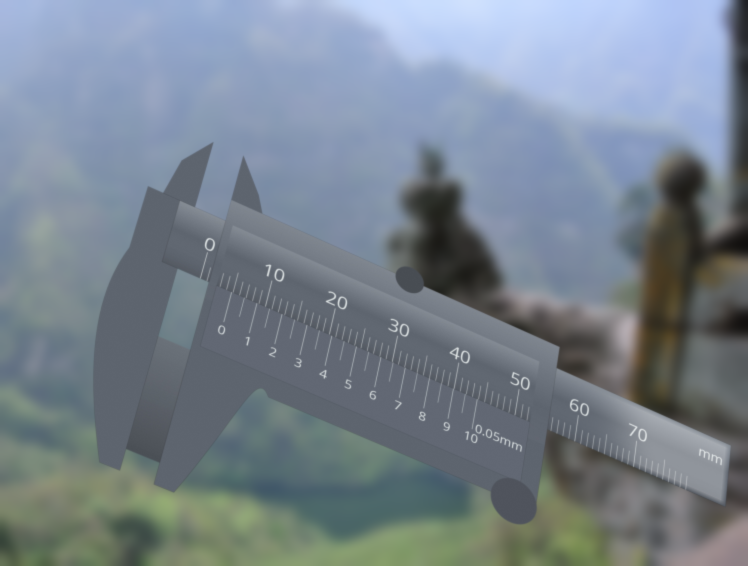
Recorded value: 4.8 mm
